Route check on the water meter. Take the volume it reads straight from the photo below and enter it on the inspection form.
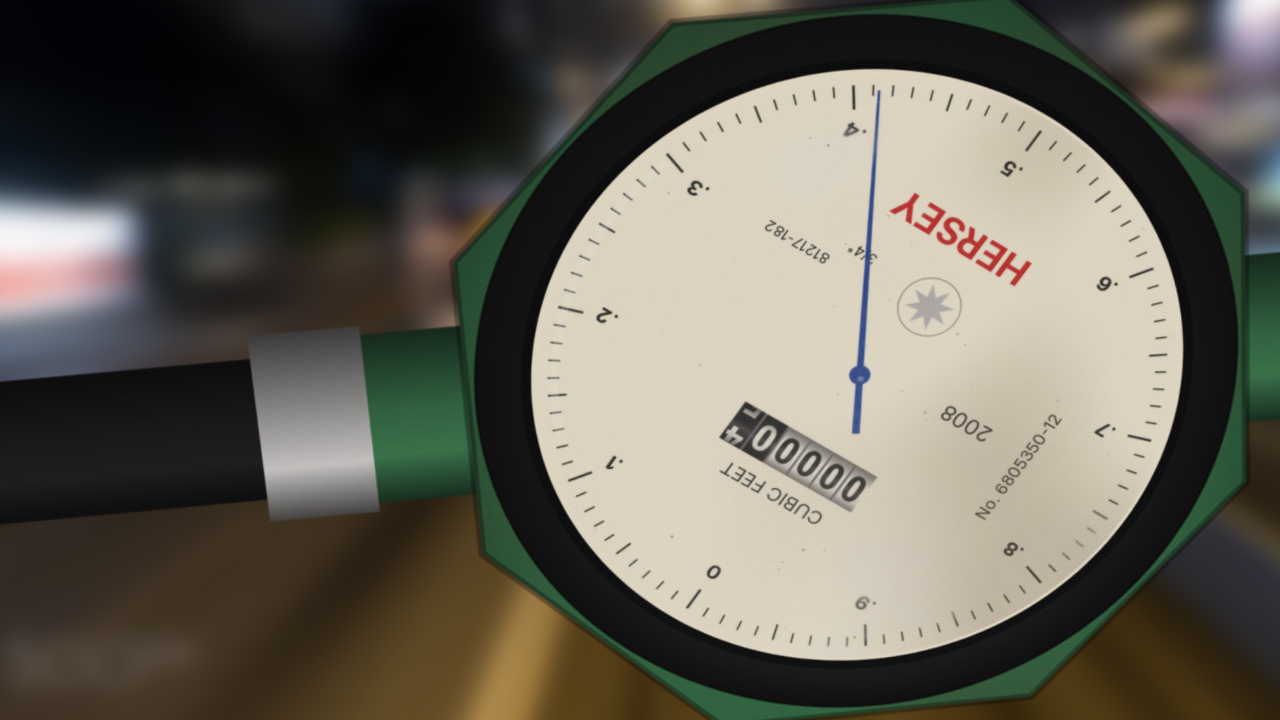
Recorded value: 4.41 ft³
